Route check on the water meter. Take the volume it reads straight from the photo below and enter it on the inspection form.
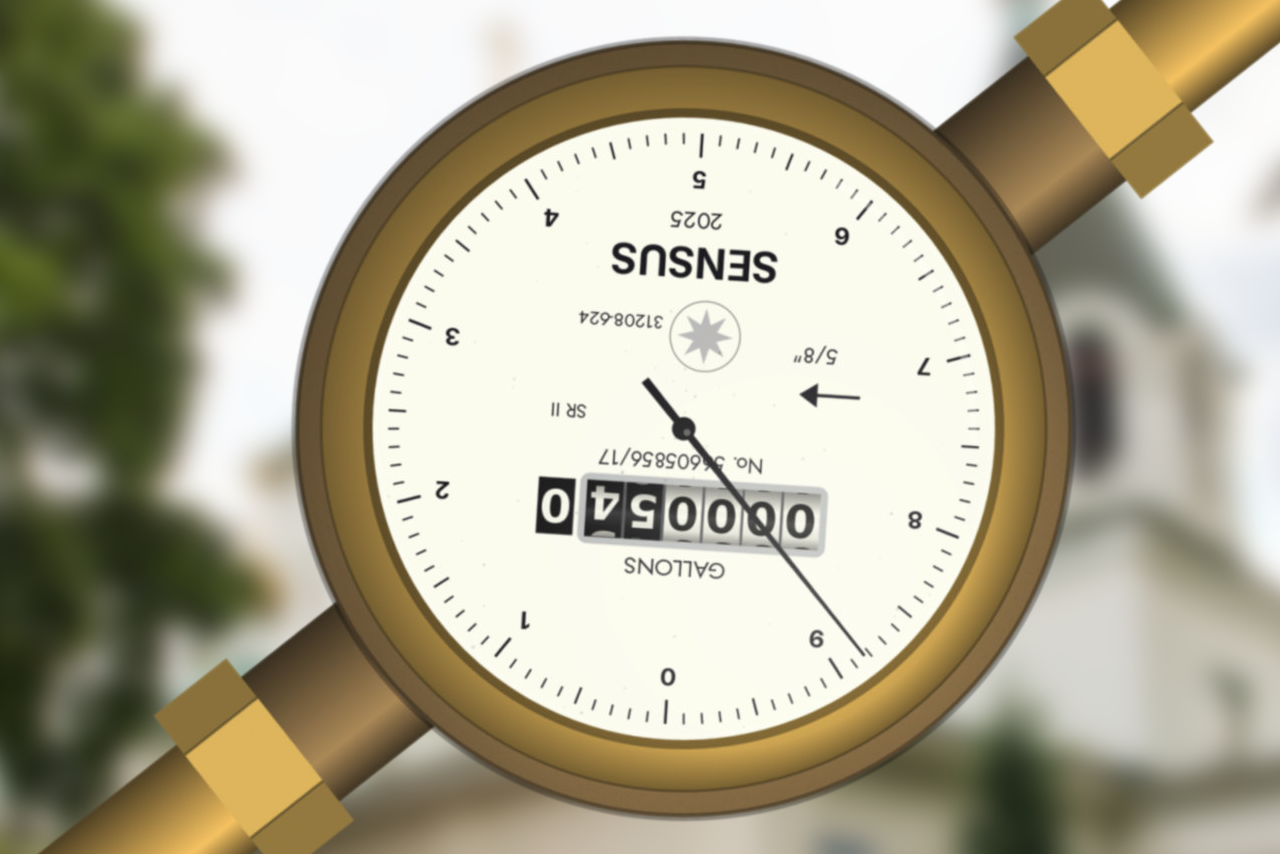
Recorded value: 538.8 gal
